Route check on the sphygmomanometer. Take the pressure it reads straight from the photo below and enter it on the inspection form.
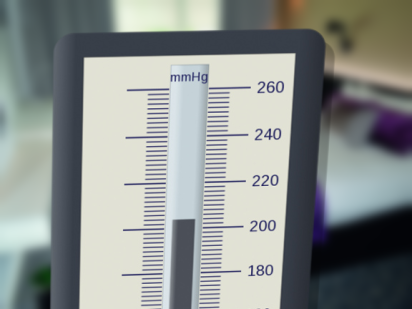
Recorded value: 204 mmHg
